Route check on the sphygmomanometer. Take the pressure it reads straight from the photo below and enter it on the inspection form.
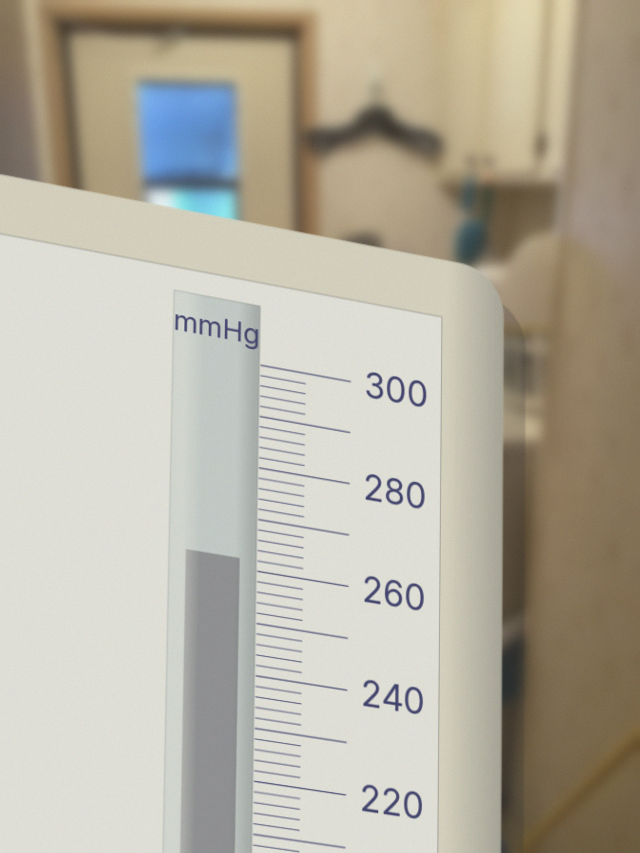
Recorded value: 262 mmHg
